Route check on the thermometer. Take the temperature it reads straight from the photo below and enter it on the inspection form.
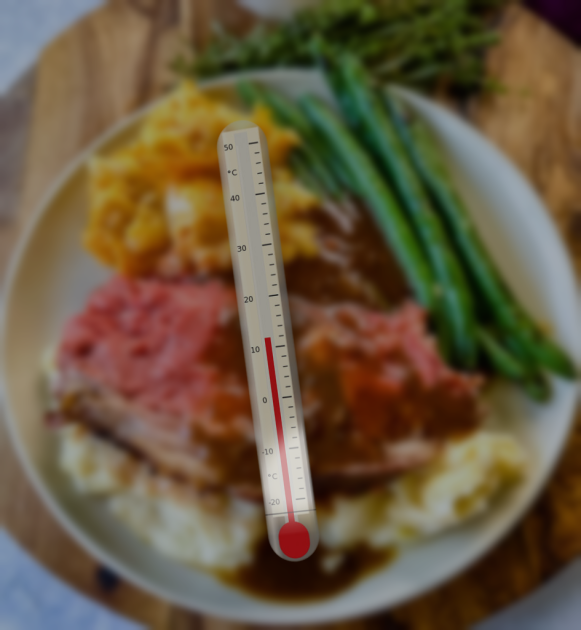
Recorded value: 12 °C
